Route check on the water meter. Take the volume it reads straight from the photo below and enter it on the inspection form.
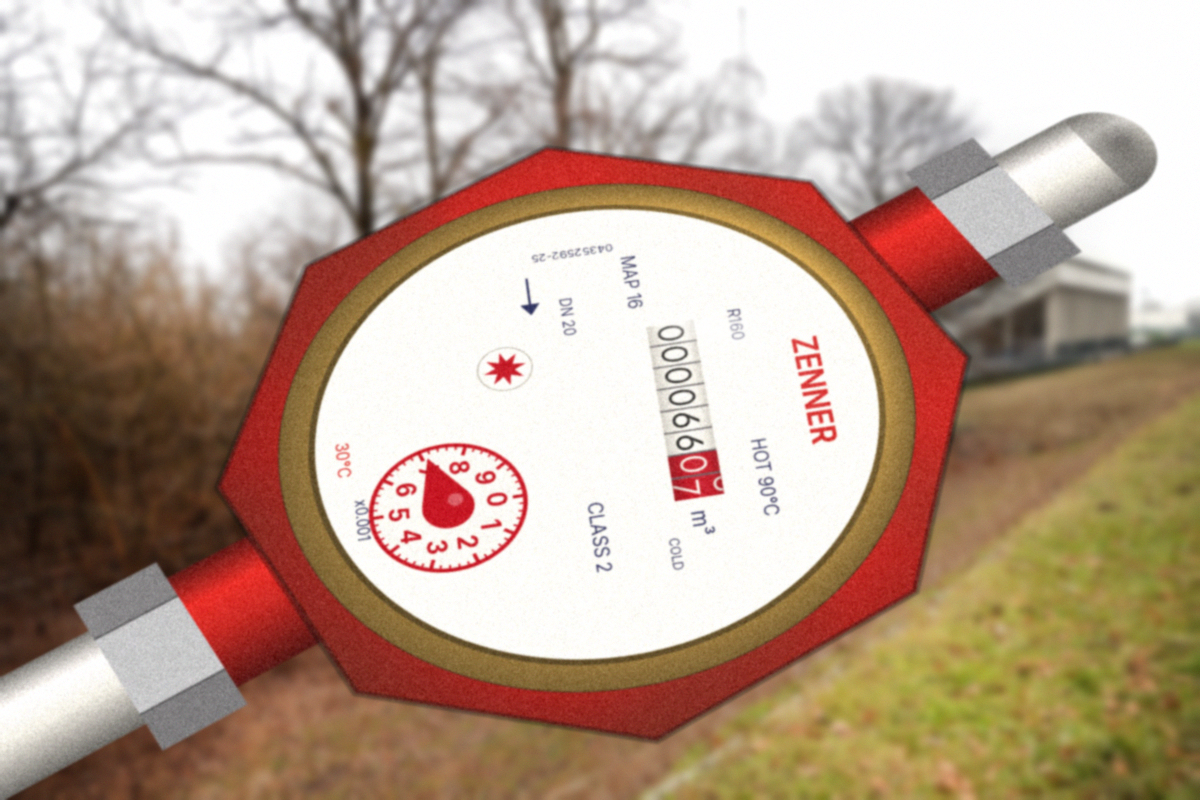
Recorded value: 66.067 m³
